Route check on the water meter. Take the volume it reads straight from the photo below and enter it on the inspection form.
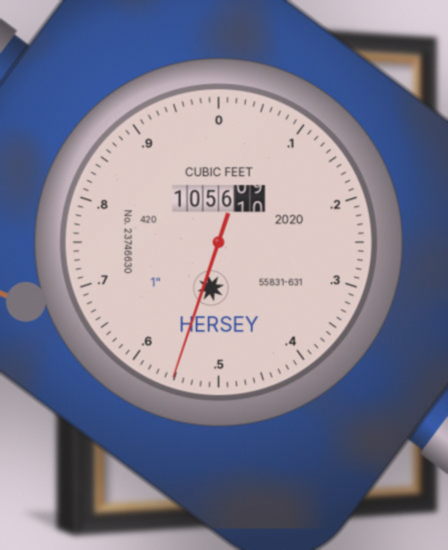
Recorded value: 105609.55 ft³
